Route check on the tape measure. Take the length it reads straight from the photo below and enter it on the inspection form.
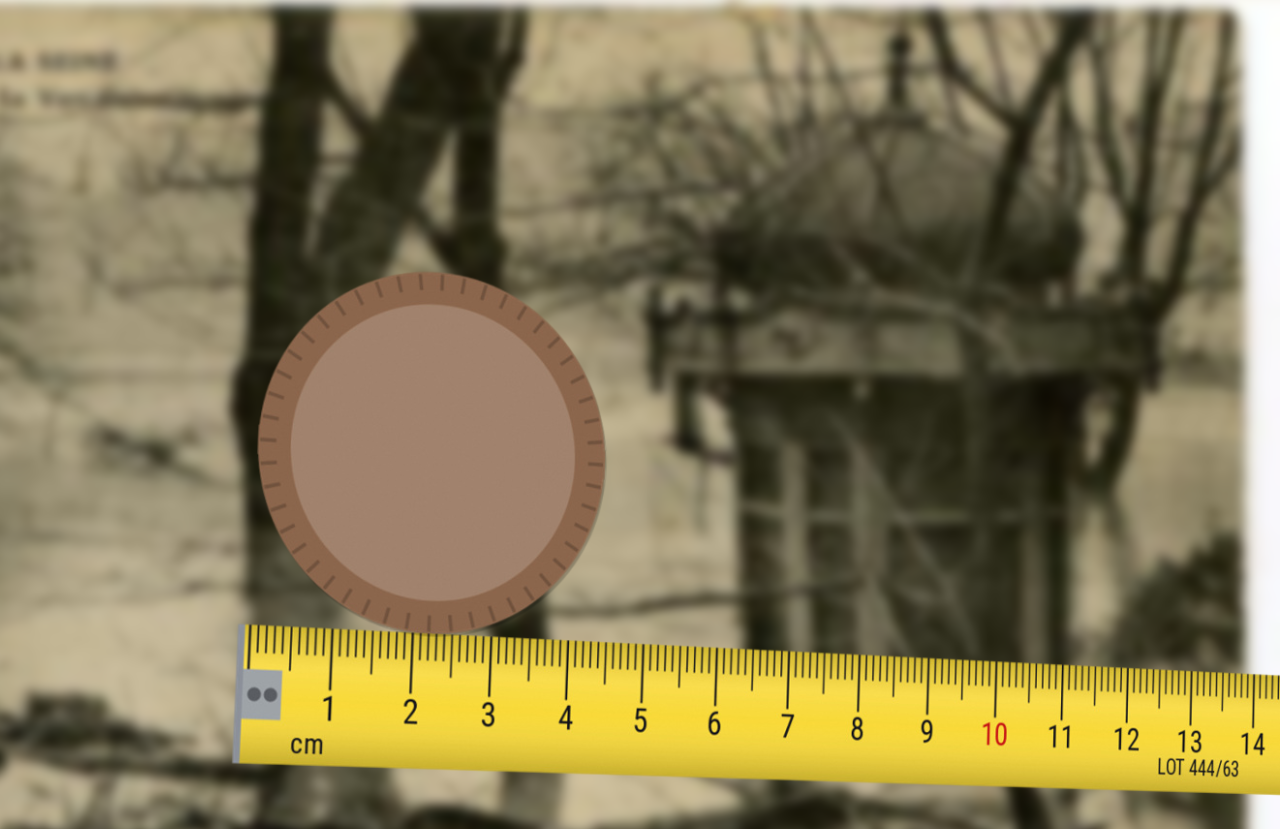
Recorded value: 4.4 cm
